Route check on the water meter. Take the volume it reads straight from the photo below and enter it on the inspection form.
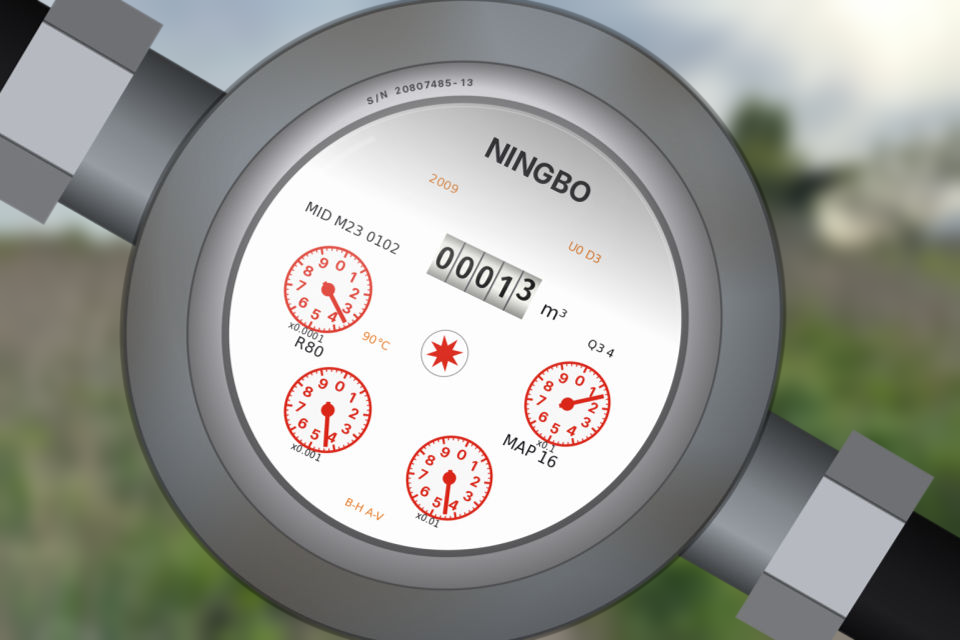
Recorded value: 13.1443 m³
